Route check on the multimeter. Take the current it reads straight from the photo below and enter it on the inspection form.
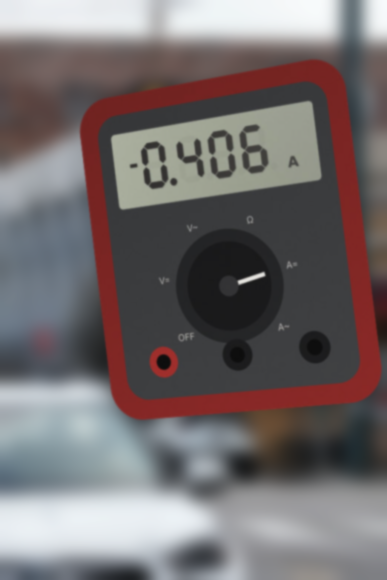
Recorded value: -0.406 A
